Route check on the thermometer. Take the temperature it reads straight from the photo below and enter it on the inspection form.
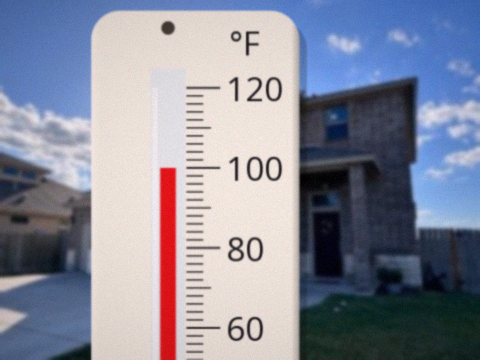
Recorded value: 100 °F
